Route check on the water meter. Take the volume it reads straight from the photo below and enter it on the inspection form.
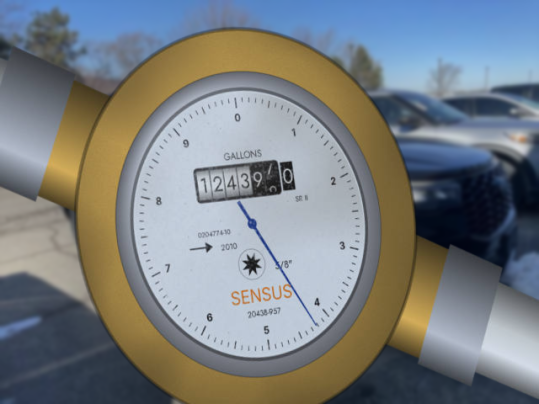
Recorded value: 1243974.2 gal
